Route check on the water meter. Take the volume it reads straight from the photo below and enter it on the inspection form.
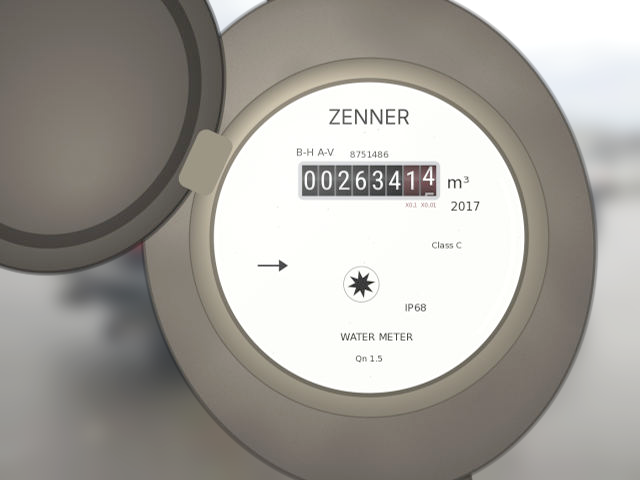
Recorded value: 2634.14 m³
